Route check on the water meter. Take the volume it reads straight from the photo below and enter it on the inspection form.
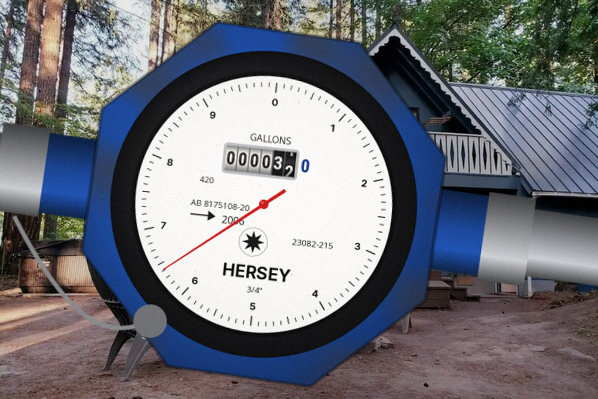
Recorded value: 316.4 gal
